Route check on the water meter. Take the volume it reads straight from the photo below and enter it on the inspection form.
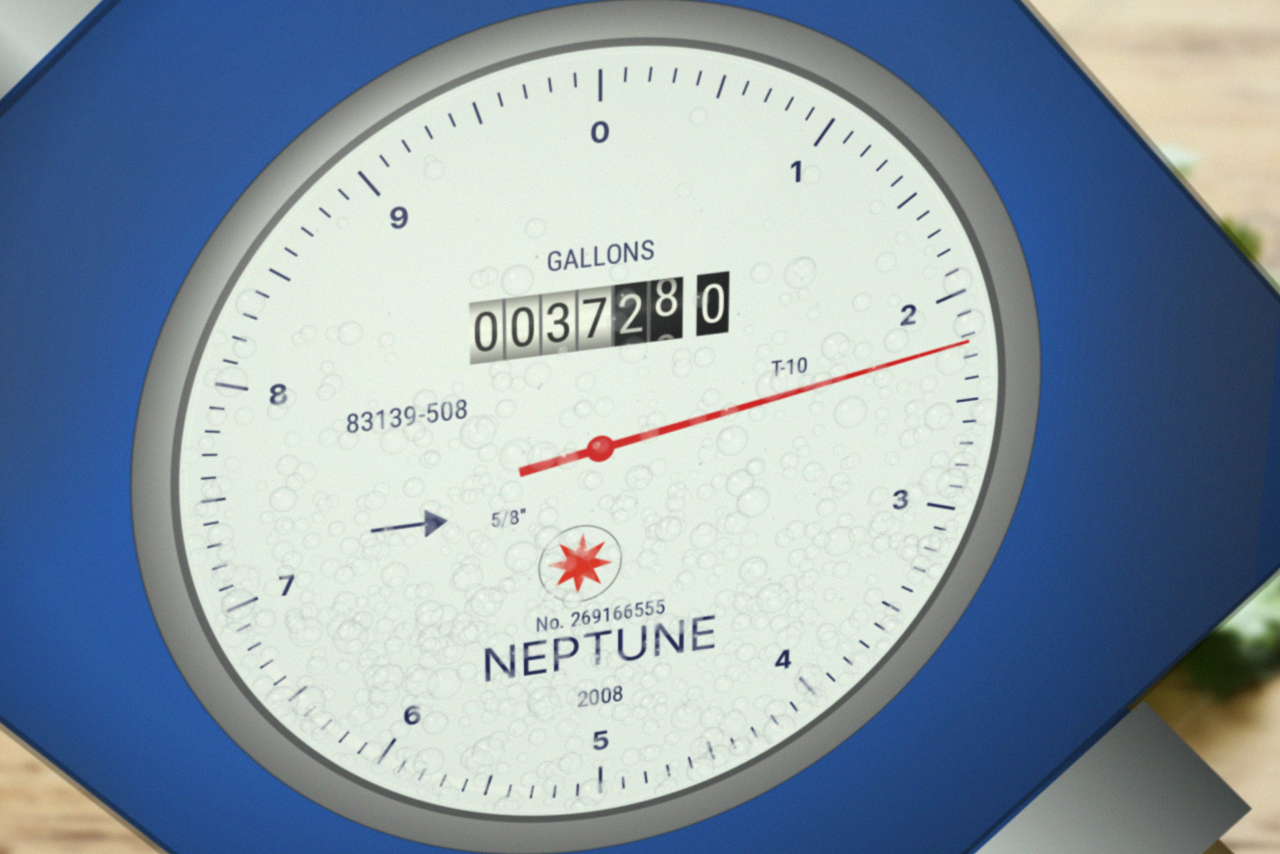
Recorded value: 37282.2 gal
